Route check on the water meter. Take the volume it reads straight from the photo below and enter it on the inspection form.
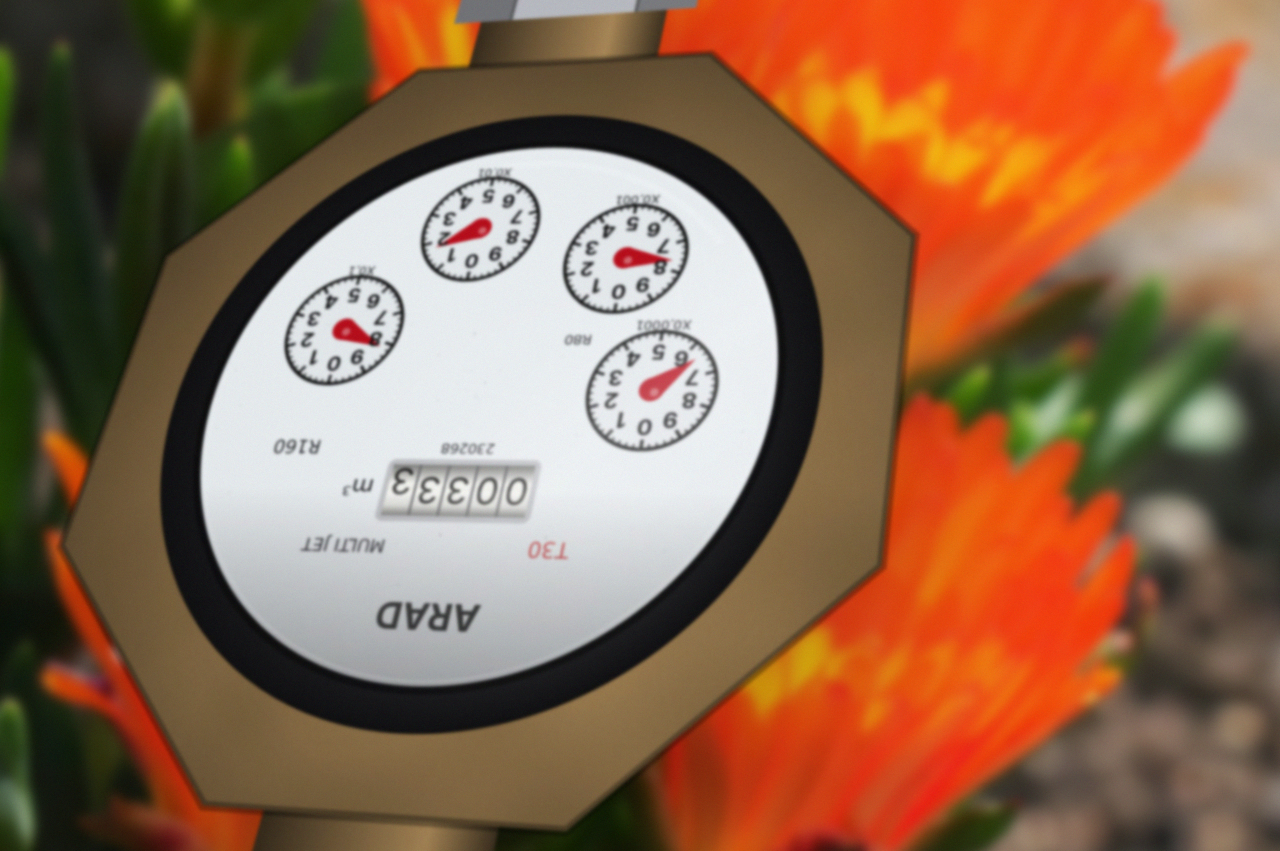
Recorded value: 332.8176 m³
